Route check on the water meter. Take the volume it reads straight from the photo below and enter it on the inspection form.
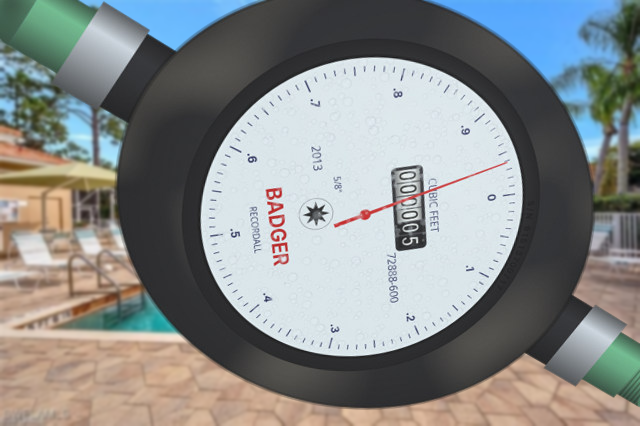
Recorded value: 4.96 ft³
